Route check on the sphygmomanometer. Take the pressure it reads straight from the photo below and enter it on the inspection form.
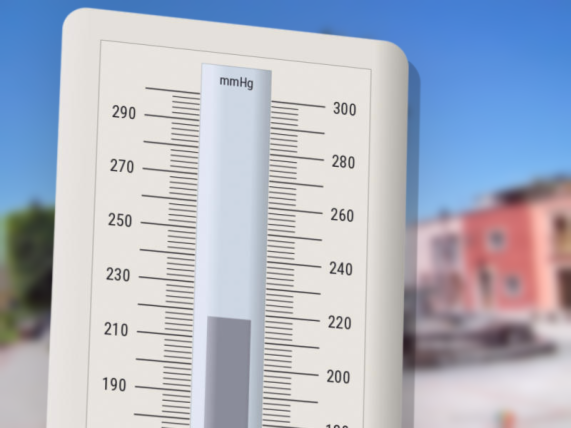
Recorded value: 218 mmHg
